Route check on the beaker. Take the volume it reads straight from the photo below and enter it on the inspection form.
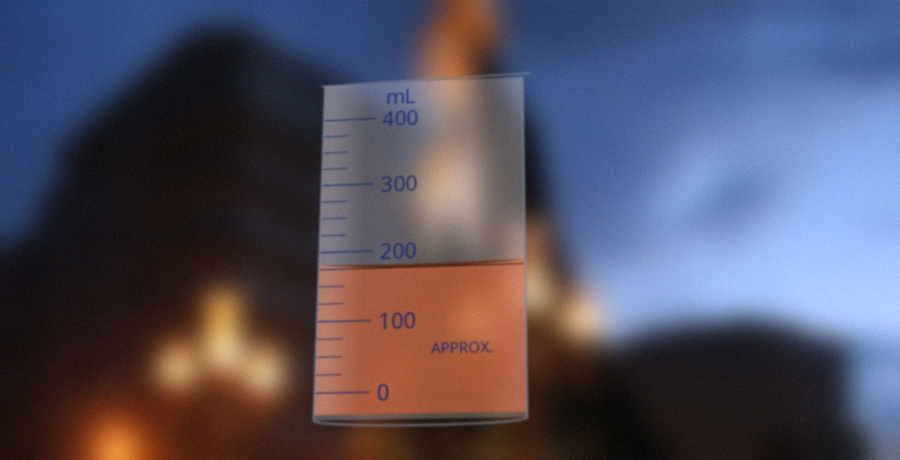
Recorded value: 175 mL
